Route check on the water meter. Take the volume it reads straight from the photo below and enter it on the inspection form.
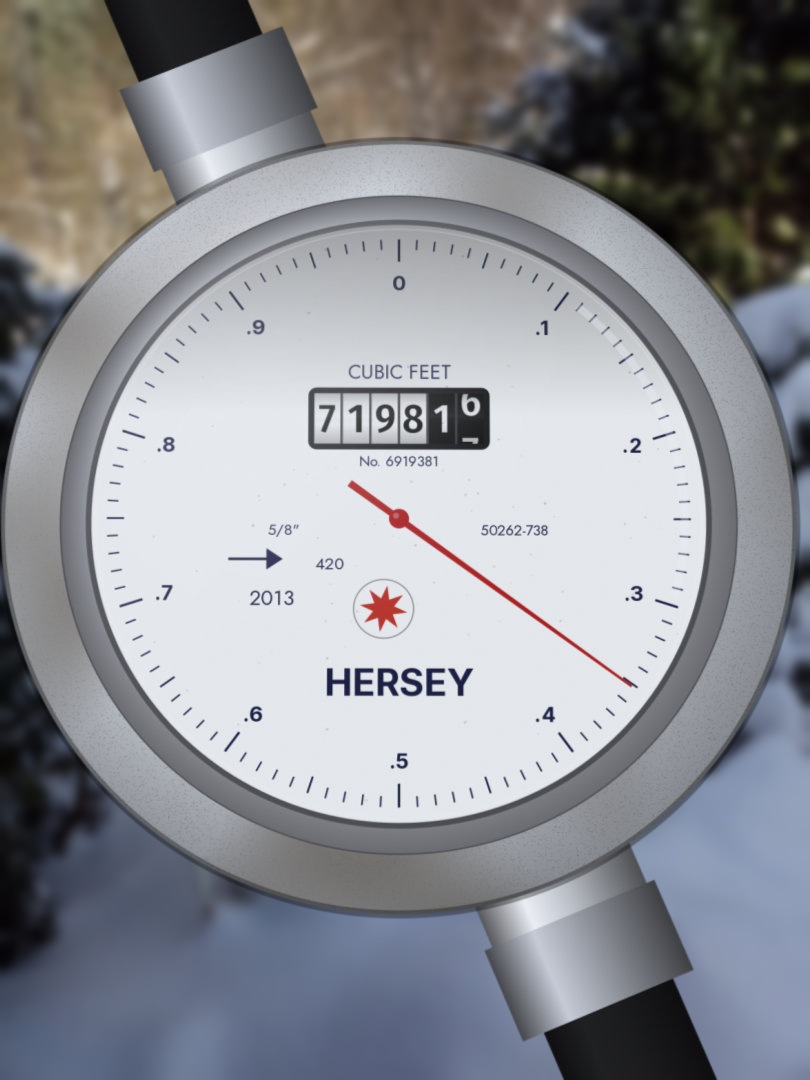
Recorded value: 719816.35 ft³
